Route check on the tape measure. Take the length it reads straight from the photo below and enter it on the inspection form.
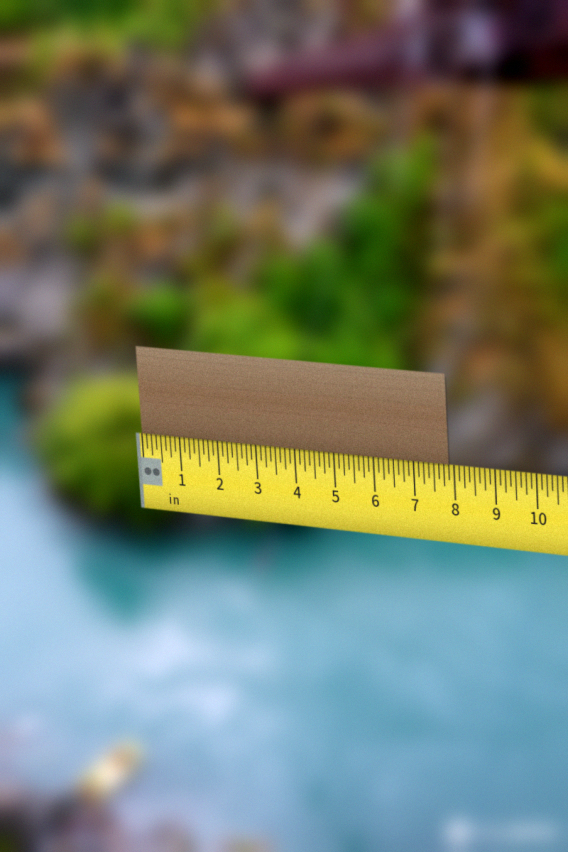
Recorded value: 7.875 in
